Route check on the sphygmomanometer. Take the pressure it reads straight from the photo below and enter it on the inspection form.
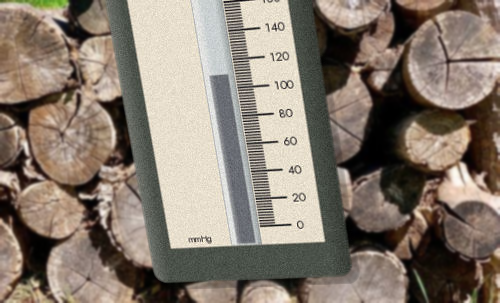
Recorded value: 110 mmHg
